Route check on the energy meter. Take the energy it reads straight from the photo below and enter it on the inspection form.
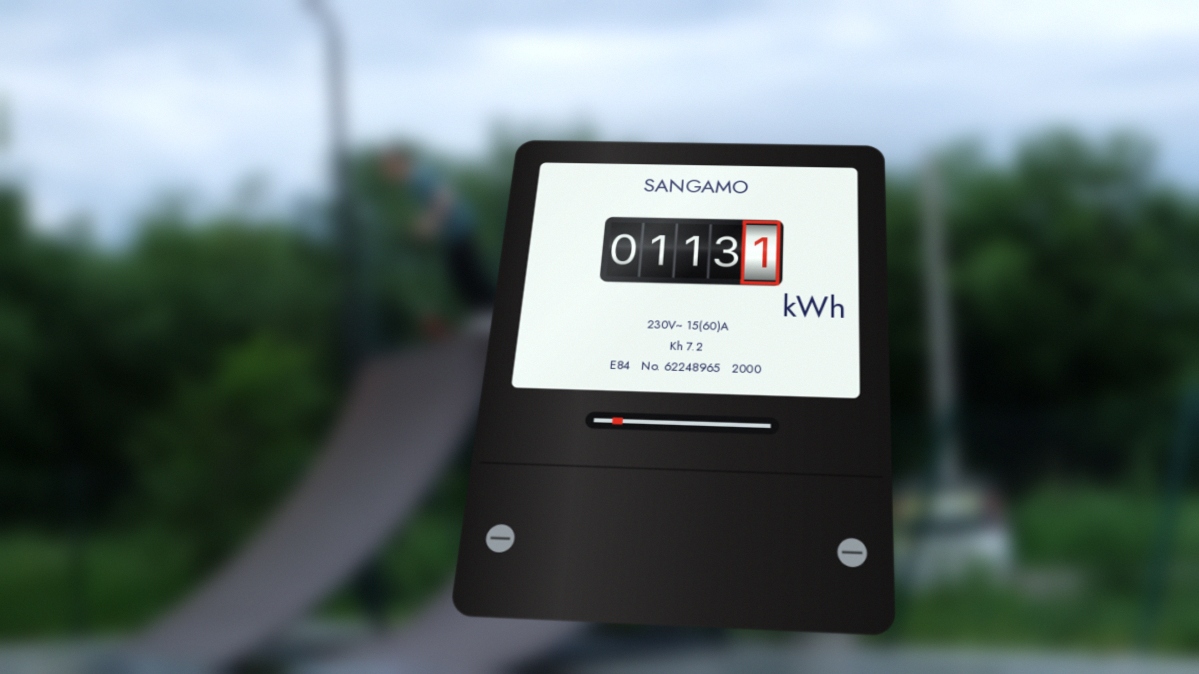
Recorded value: 113.1 kWh
